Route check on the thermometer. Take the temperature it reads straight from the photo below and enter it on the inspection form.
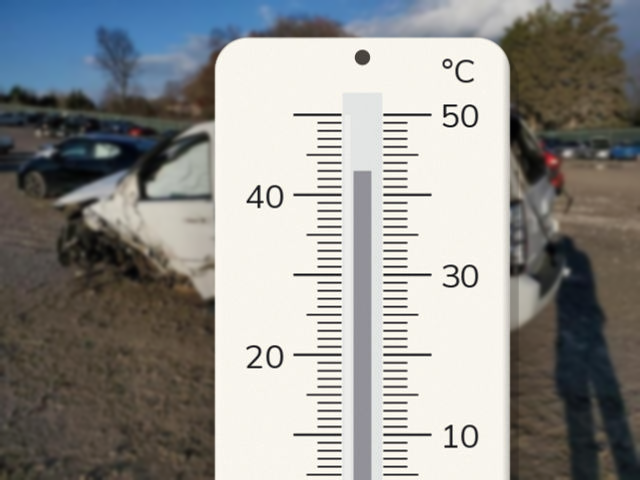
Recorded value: 43 °C
